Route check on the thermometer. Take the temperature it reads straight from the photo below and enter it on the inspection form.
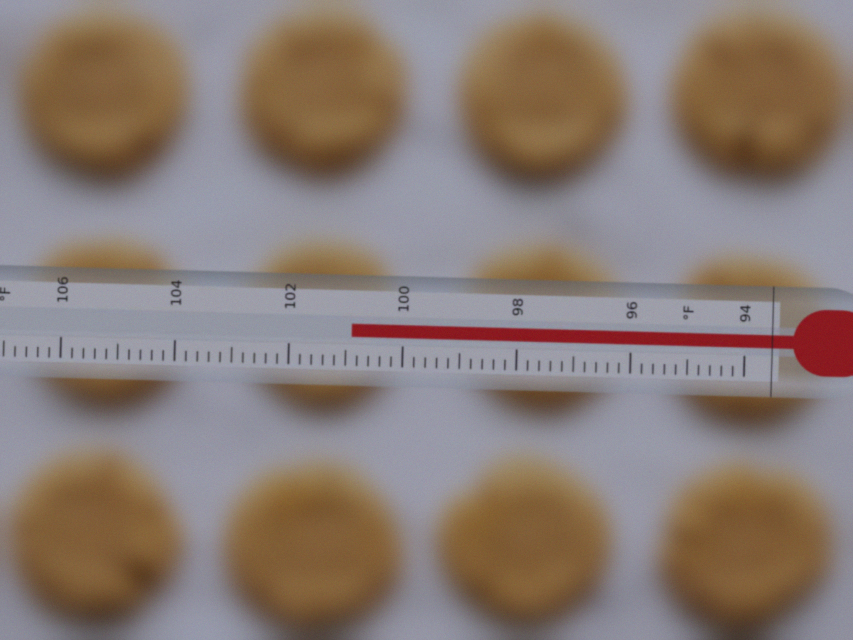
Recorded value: 100.9 °F
